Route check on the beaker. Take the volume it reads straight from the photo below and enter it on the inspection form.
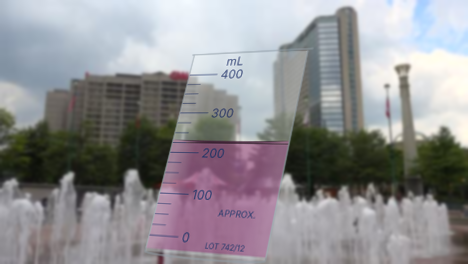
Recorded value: 225 mL
